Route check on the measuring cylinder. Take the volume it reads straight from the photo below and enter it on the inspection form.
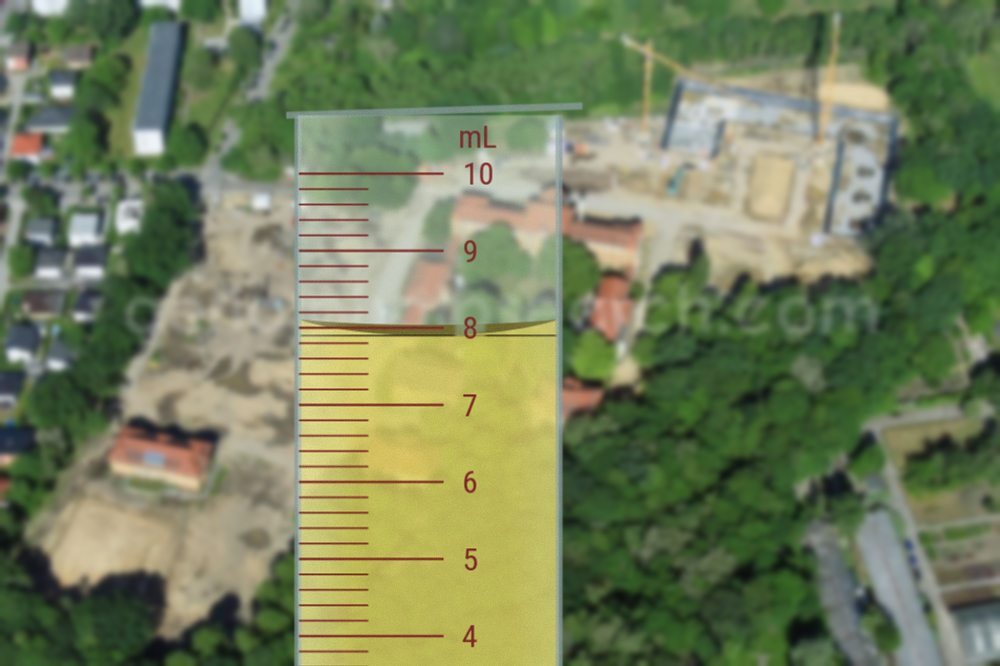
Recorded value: 7.9 mL
